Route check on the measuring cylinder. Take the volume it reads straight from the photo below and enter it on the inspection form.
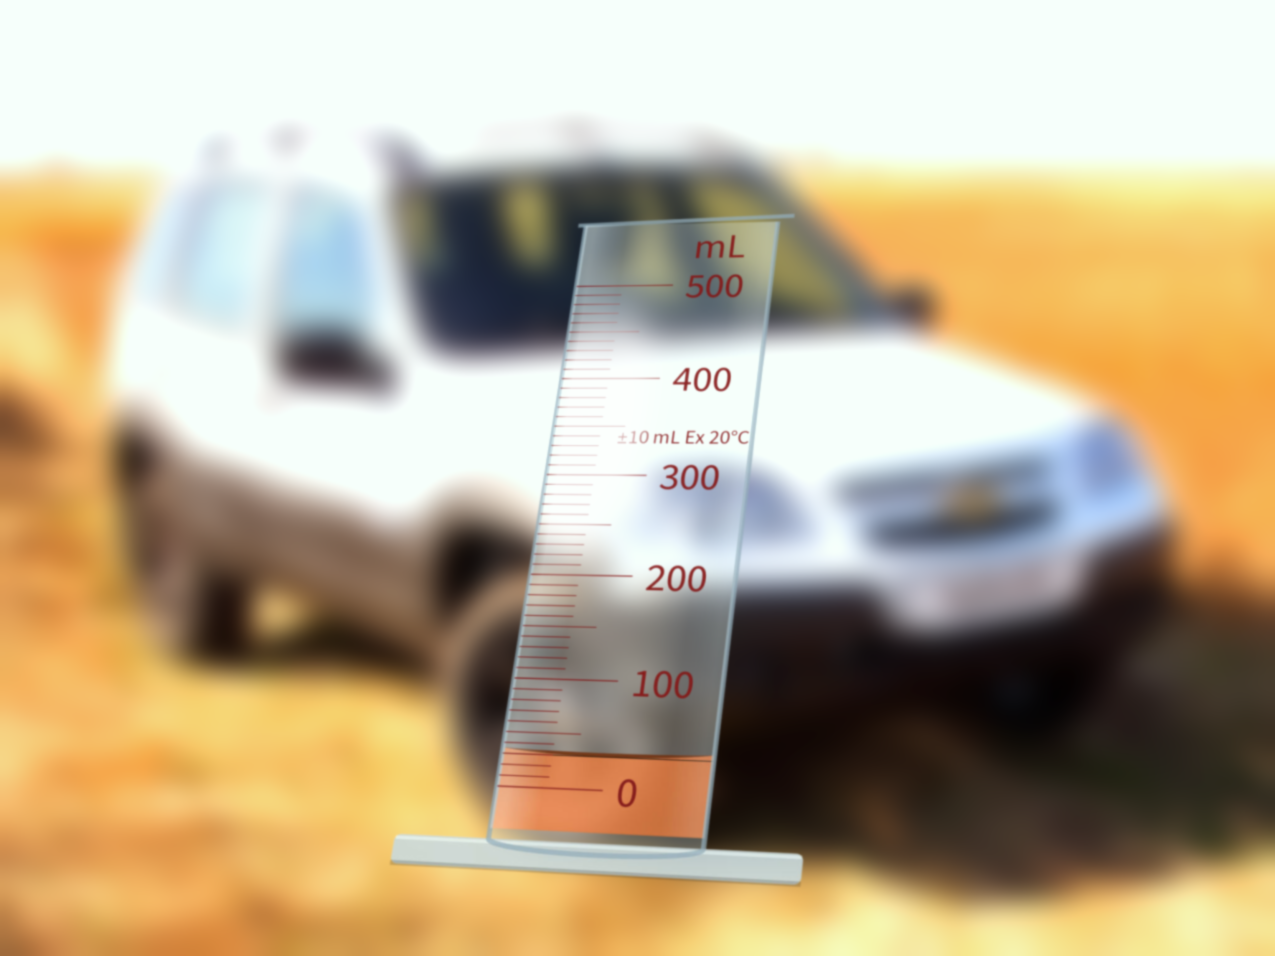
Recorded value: 30 mL
